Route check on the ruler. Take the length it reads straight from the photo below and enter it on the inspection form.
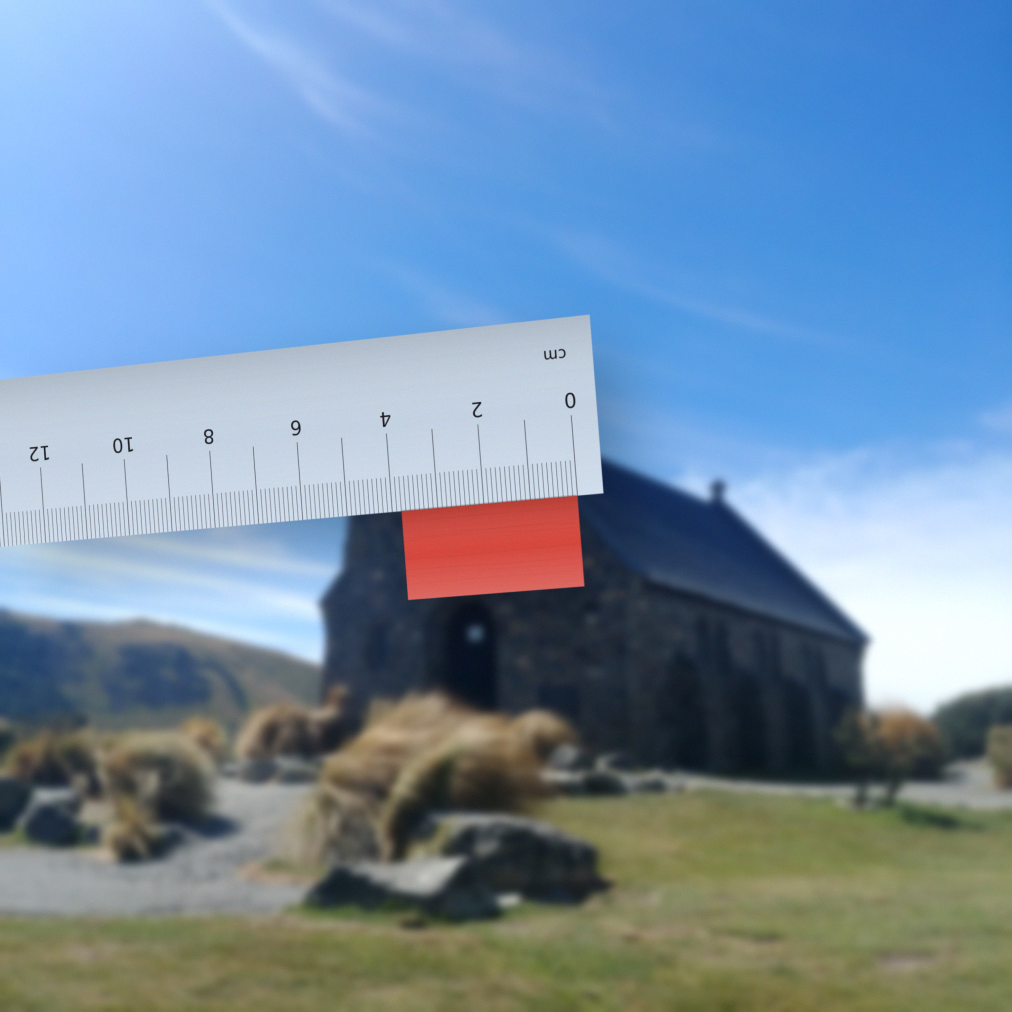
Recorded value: 3.8 cm
